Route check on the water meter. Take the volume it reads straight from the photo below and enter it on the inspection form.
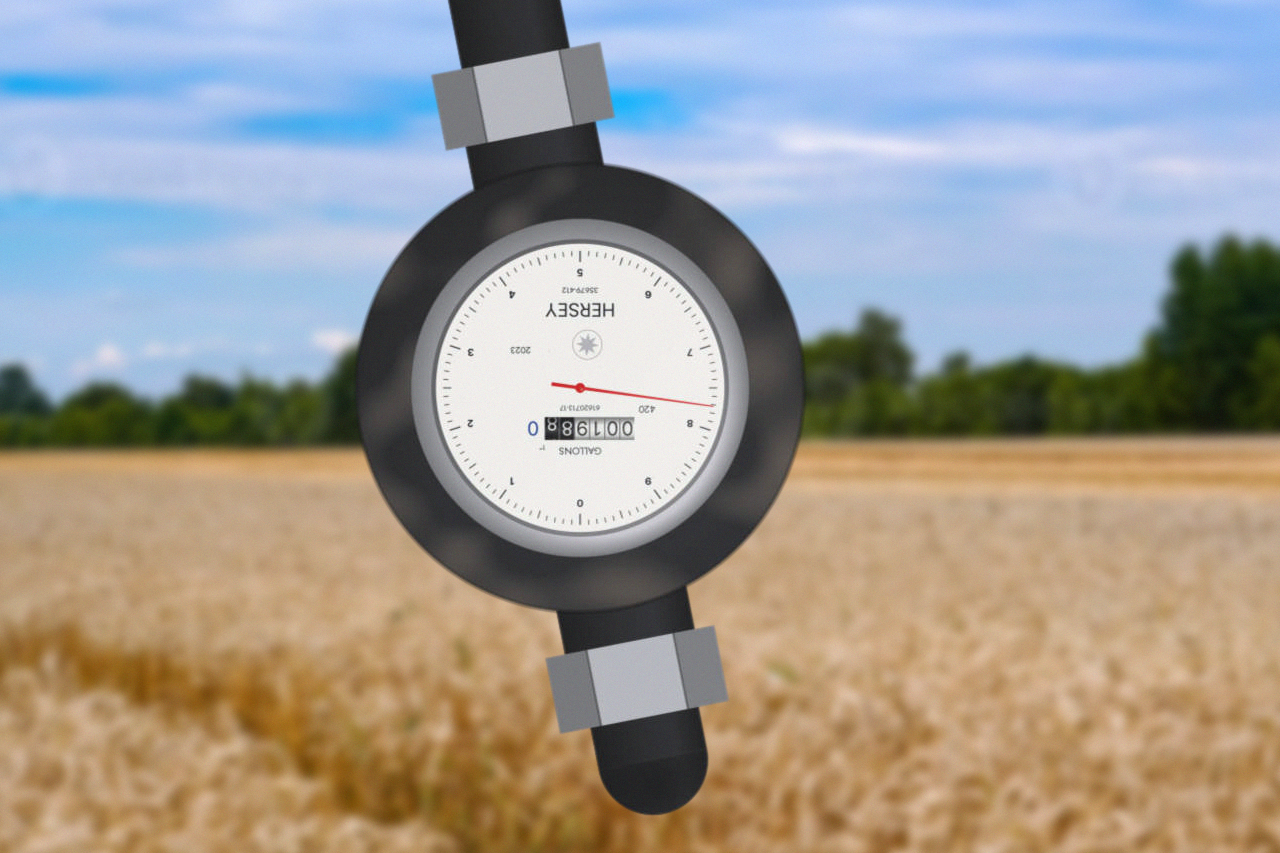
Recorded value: 19877.7 gal
